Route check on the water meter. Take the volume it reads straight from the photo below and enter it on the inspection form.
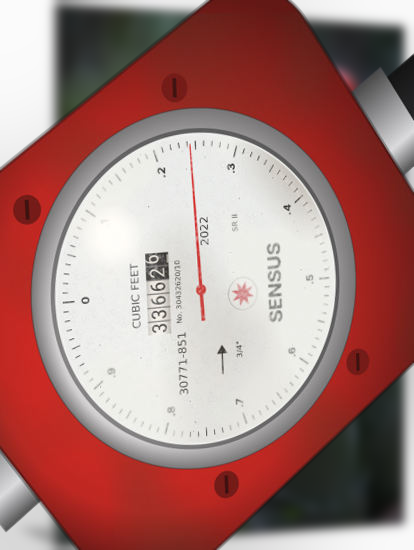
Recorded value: 336626.24 ft³
